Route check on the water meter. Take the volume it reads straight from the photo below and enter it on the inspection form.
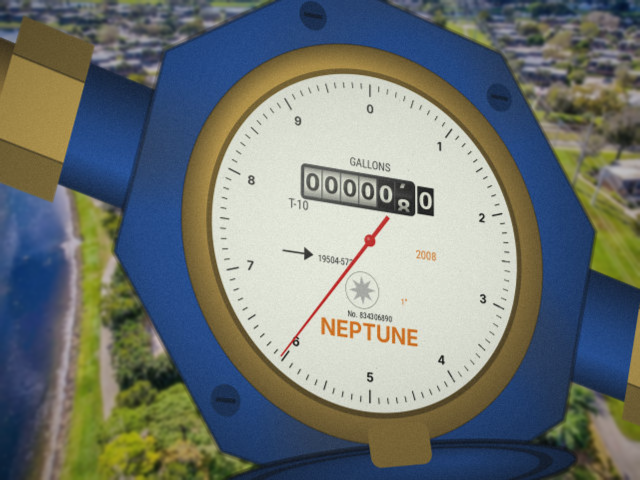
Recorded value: 76.0 gal
